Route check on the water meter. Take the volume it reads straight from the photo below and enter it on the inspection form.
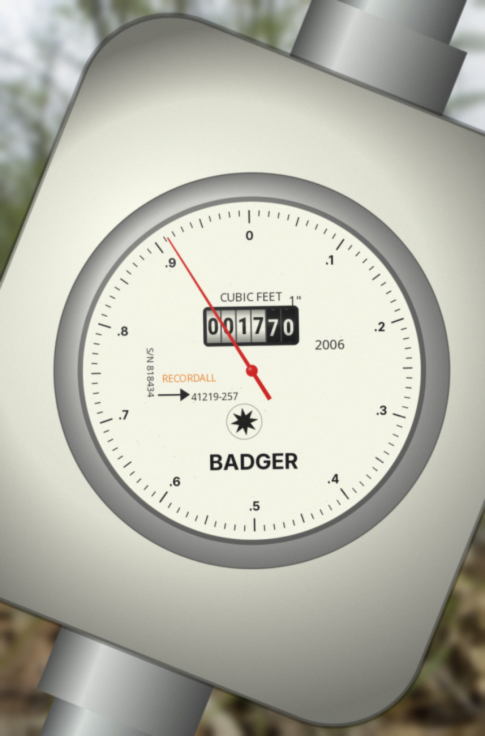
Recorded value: 1769.91 ft³
